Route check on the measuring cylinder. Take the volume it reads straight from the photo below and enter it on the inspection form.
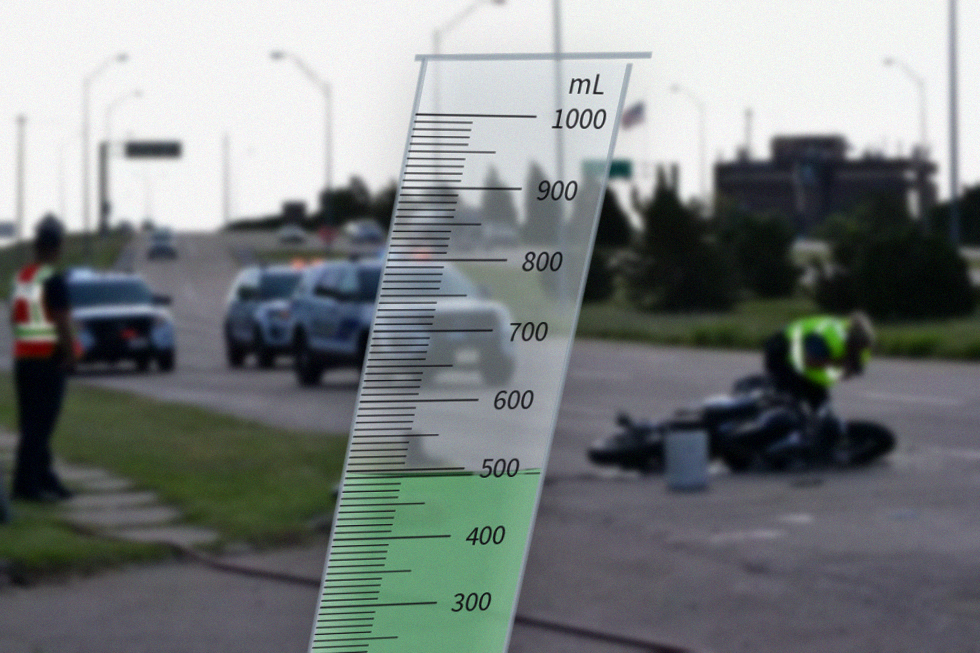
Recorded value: 490 mL
